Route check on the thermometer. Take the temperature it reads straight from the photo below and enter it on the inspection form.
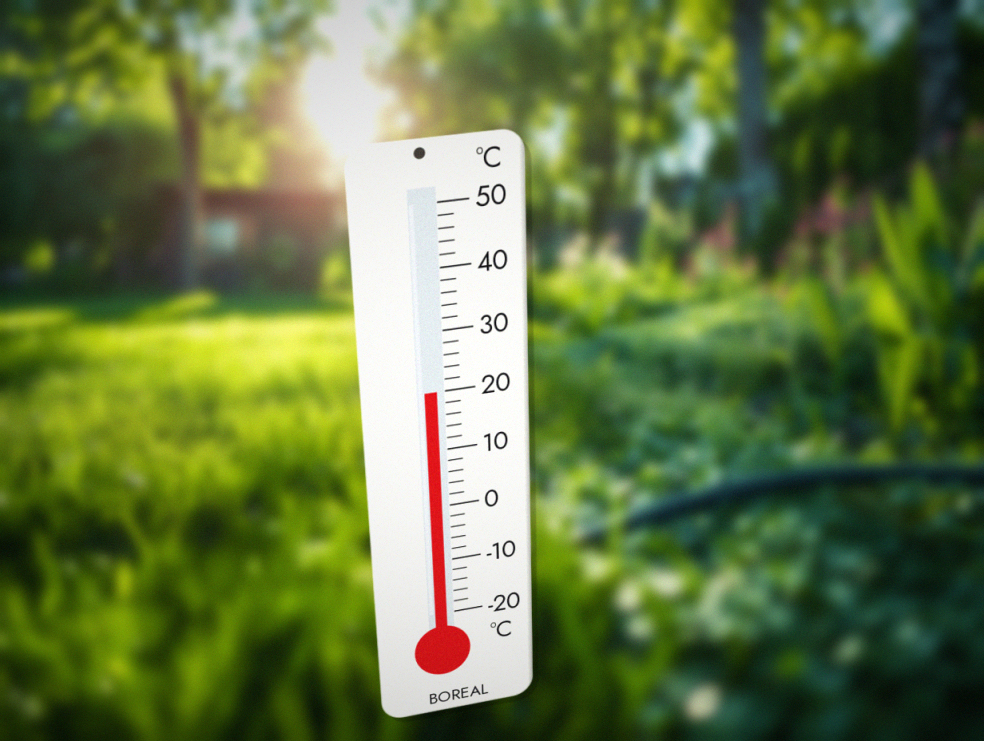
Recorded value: 20 °C
